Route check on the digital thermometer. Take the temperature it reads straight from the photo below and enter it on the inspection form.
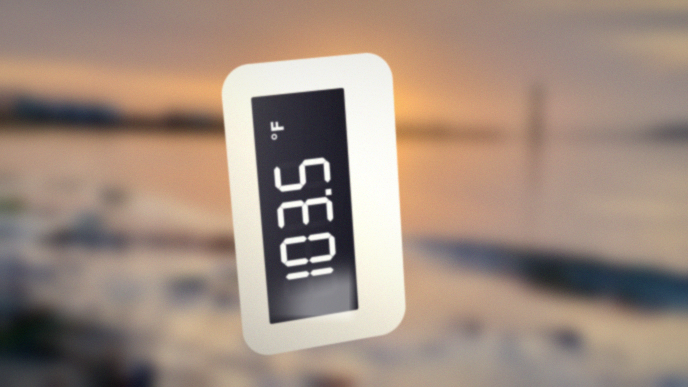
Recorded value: 103.5 °F
